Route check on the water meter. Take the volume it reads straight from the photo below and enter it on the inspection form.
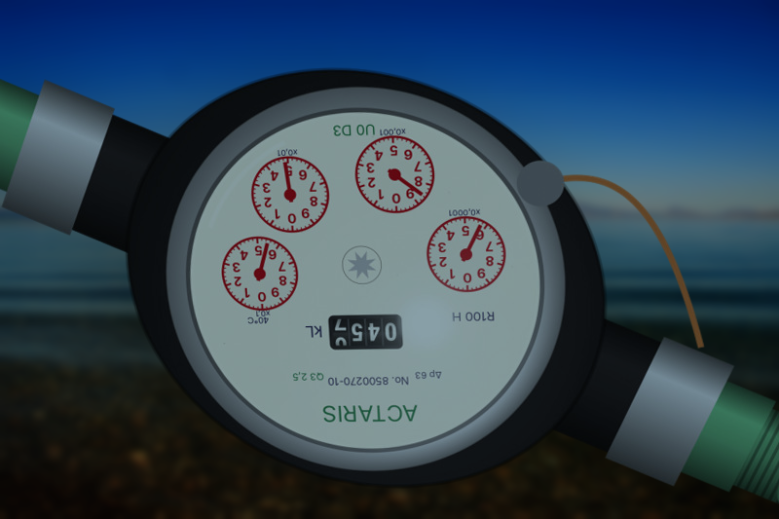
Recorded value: 456.5485 kL
